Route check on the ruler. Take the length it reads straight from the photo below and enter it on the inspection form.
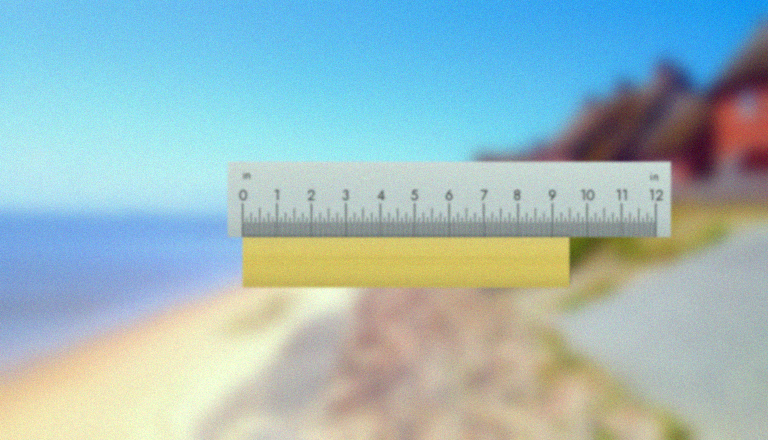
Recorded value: 9.5 in
